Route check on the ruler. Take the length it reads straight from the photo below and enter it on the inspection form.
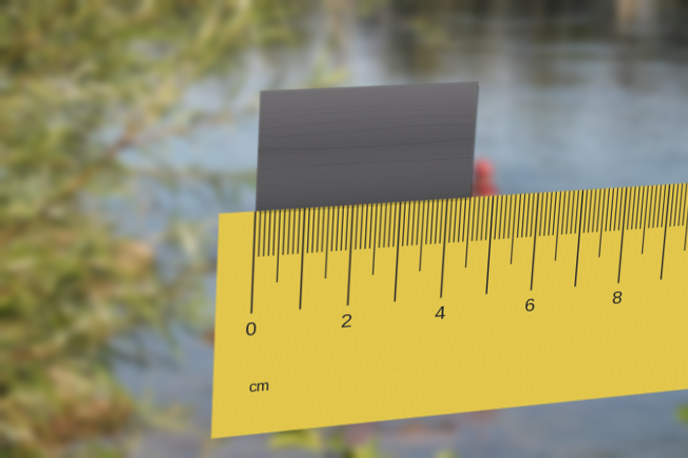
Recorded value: 4.5 cm
